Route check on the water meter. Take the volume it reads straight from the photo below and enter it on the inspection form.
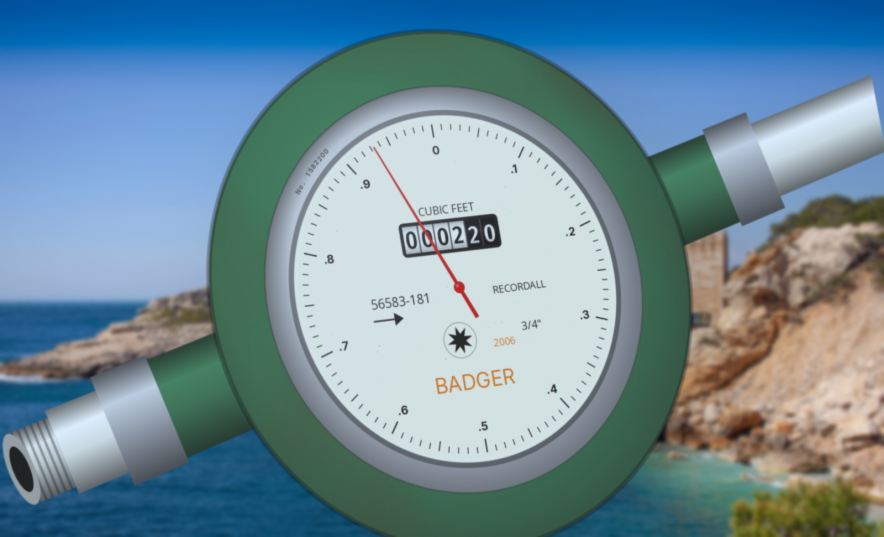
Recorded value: 219.93 ft³
